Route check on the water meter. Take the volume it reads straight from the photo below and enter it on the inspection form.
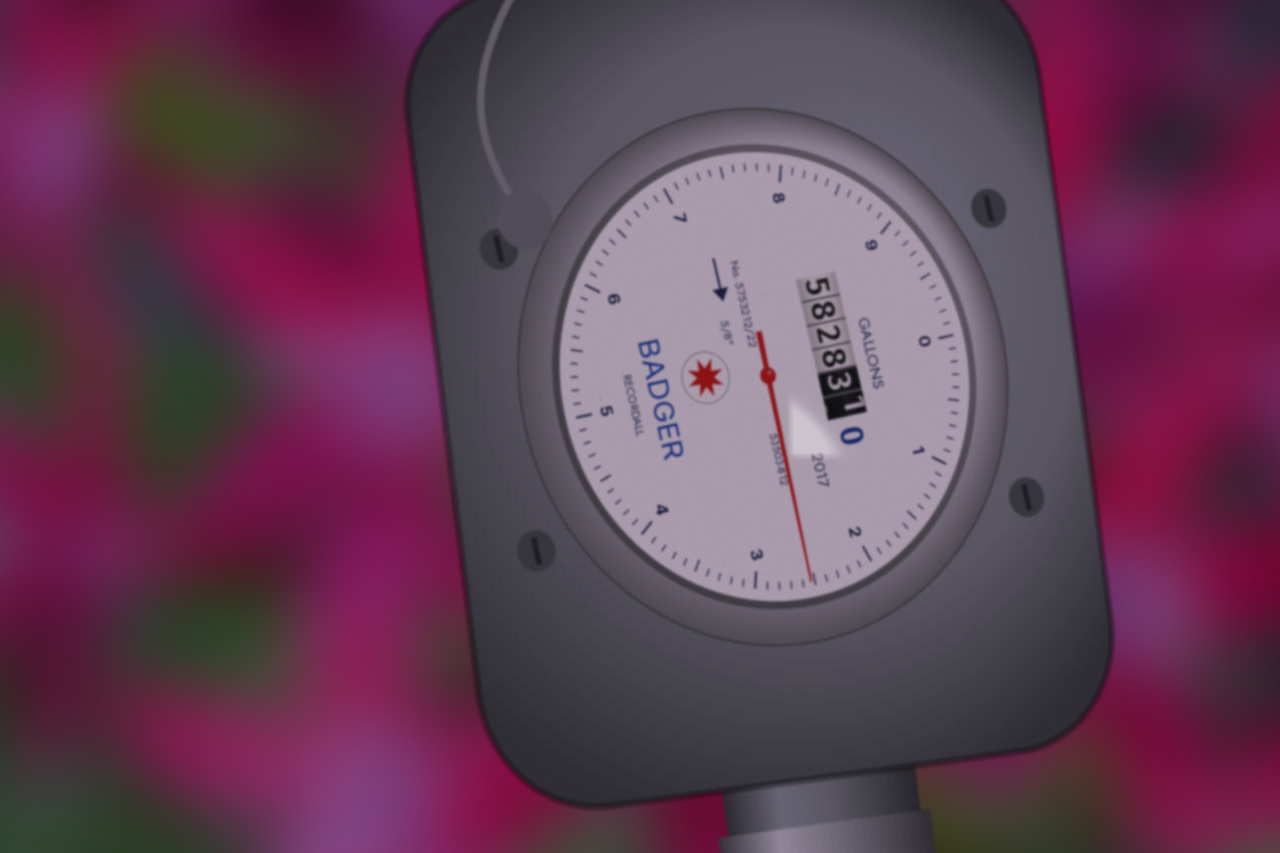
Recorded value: 5828312.5 gal
